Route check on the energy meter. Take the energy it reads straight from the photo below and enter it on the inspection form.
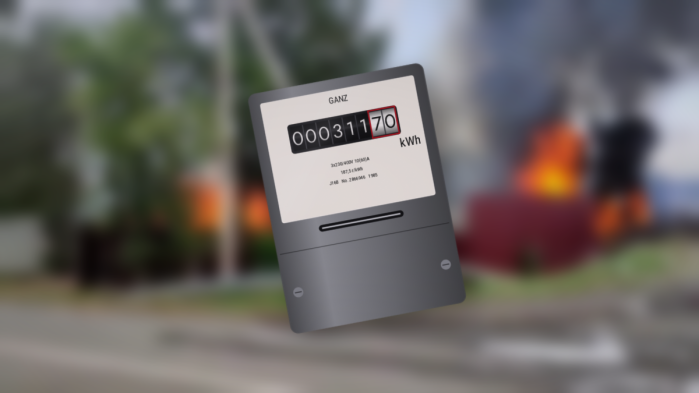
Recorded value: 311.70 kWh
